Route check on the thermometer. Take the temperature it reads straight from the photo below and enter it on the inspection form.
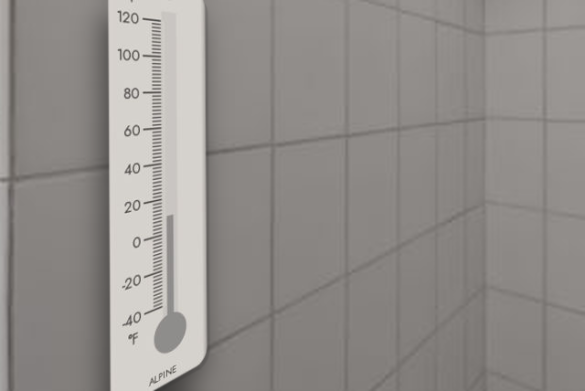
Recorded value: 10 °F
